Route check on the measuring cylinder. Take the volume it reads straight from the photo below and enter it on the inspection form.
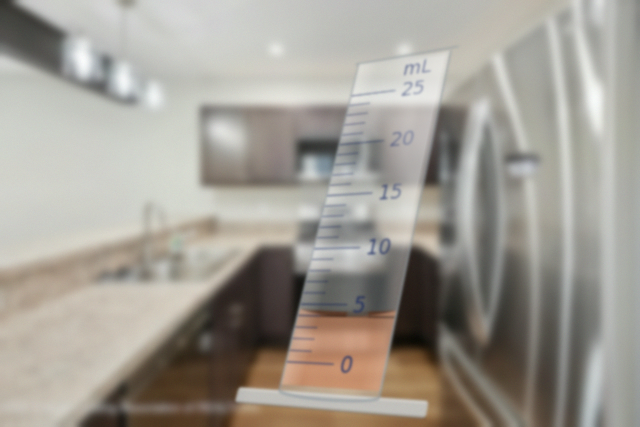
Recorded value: 4 mL
